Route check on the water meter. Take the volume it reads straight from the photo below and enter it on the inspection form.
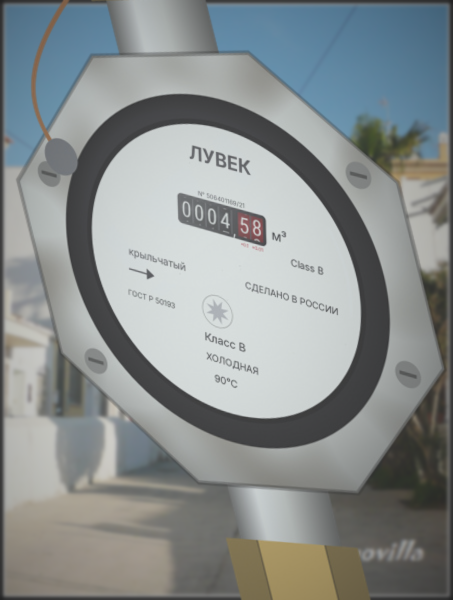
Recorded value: 4.58 m³
